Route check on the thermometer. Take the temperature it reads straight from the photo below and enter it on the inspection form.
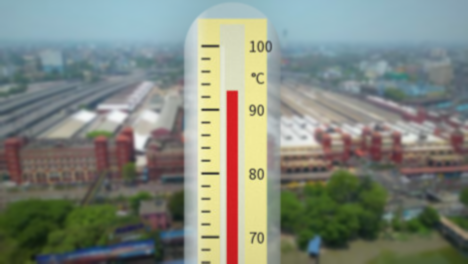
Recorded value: 93 °C
